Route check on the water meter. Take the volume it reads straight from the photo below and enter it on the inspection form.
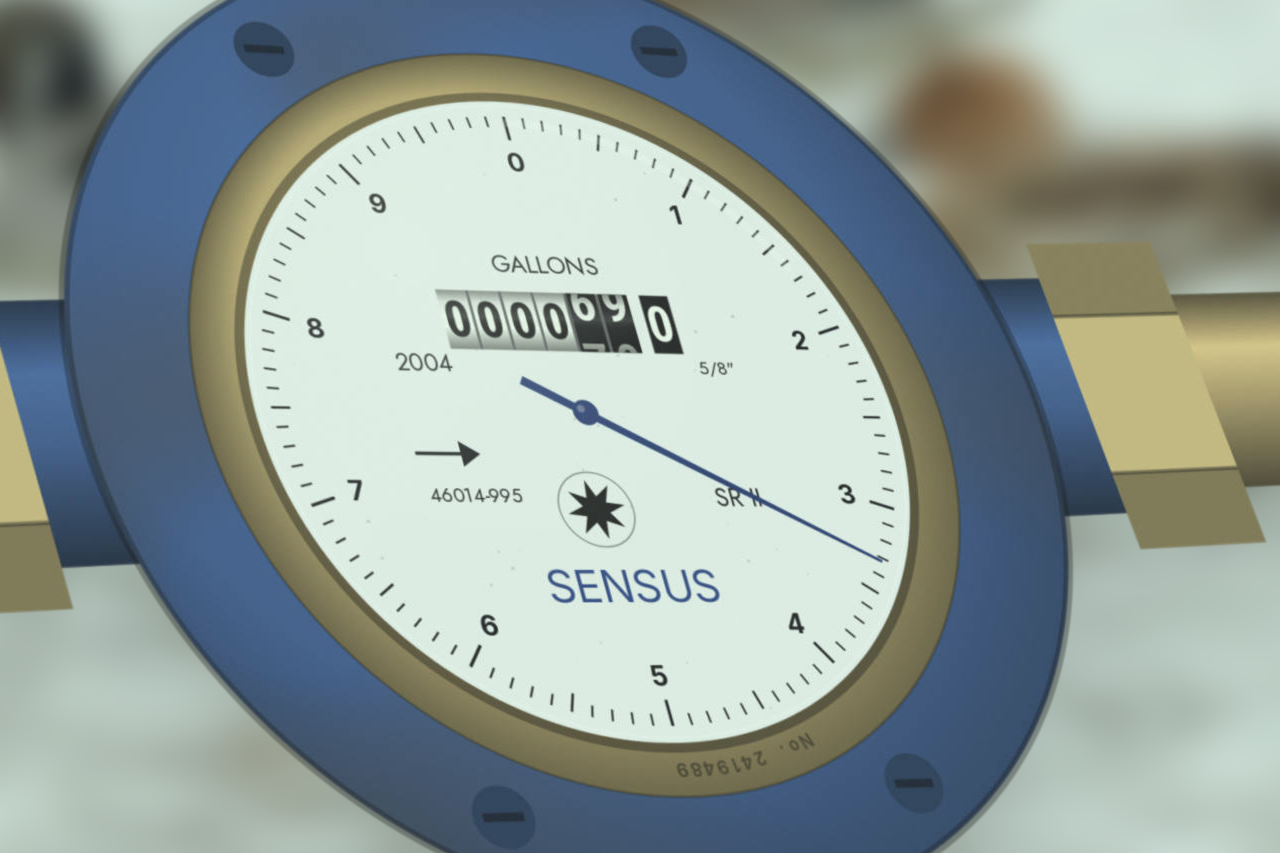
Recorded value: 693.3 gal
